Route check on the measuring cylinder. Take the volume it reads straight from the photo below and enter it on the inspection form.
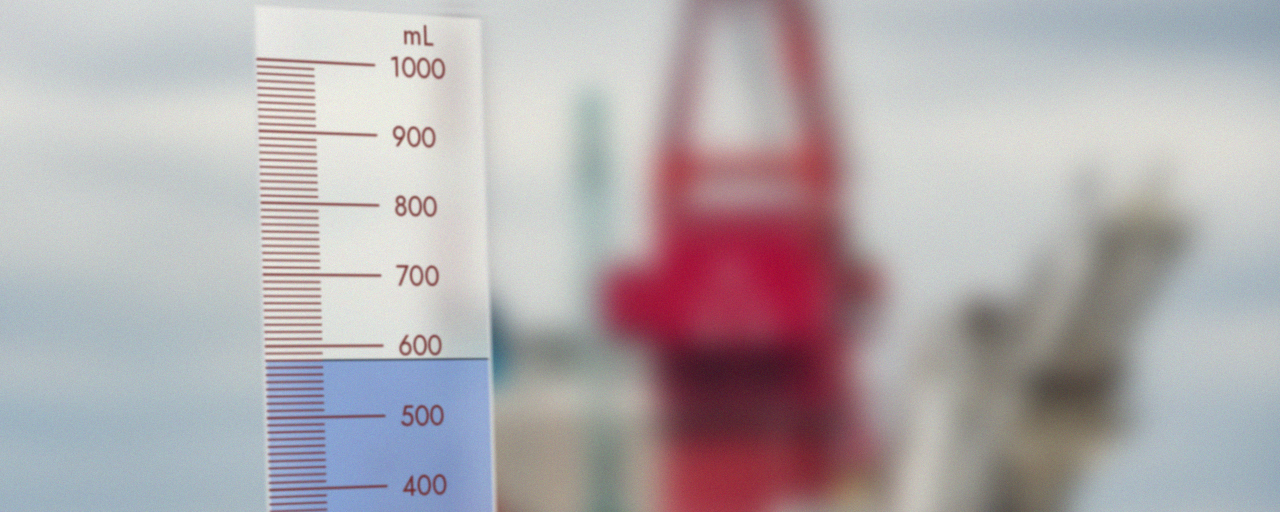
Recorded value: 580 mL
